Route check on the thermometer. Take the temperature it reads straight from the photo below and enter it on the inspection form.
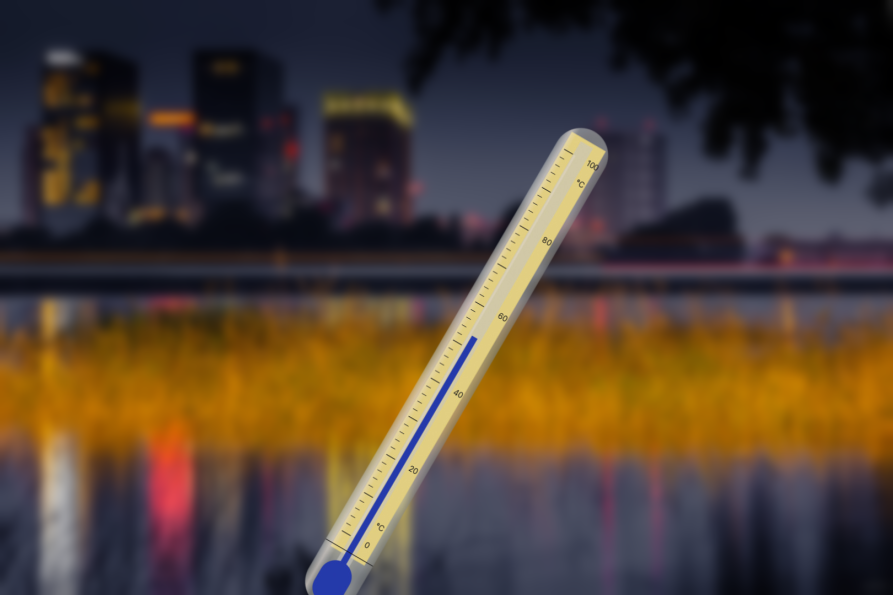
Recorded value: 53 °C
